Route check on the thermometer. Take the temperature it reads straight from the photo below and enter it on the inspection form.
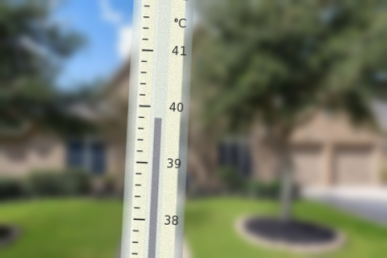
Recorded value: 39.8 °C
